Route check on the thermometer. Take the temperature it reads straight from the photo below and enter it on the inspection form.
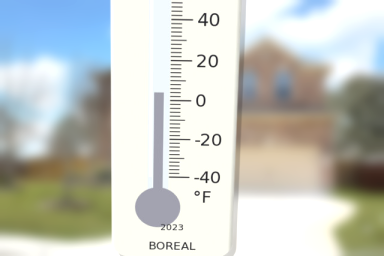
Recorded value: 4 °F
